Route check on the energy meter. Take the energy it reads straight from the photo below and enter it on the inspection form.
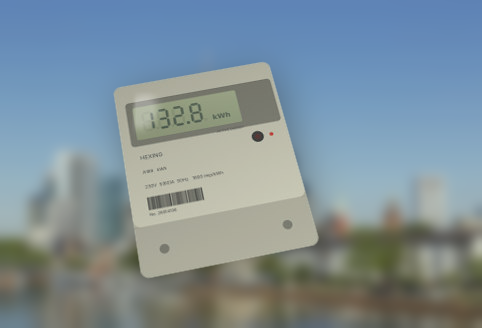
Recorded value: 132.8 kWh
